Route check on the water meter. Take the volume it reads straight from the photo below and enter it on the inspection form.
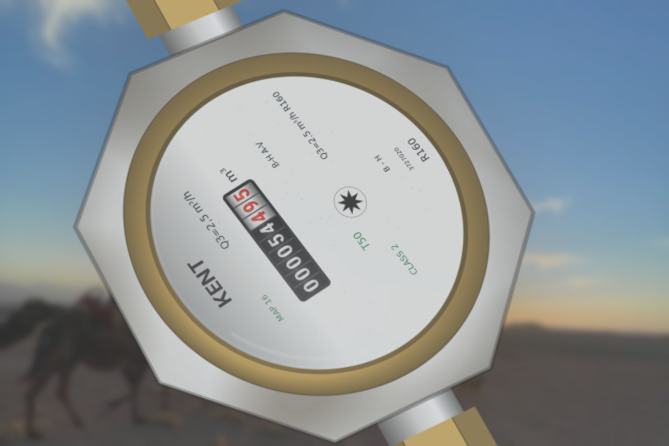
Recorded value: 54.495 m³
